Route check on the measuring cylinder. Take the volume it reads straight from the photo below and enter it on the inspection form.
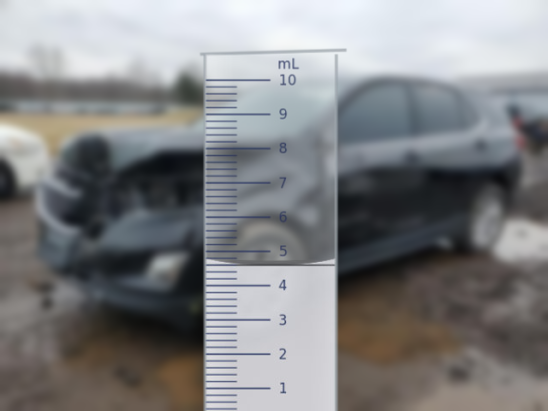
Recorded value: 4.6 mL
